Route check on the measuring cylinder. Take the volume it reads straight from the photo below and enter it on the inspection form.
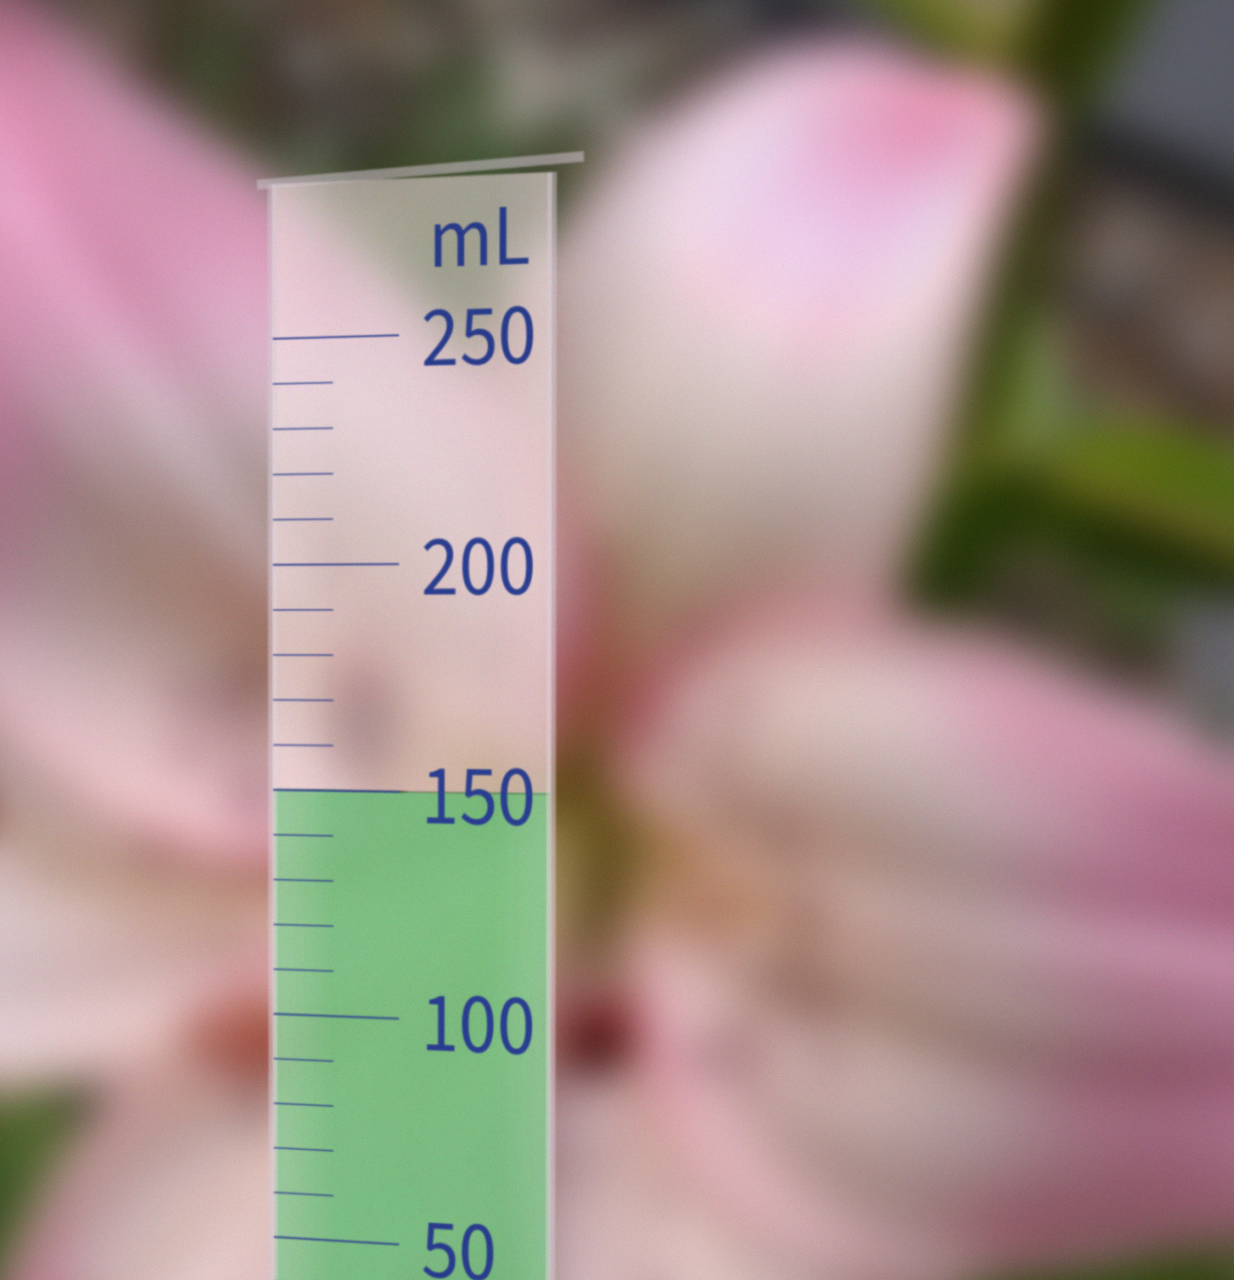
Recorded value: 150 mL
